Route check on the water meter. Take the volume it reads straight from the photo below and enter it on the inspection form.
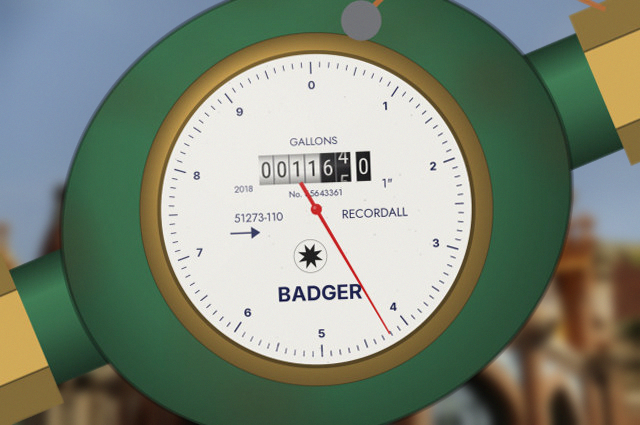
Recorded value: 11644.2 gal
